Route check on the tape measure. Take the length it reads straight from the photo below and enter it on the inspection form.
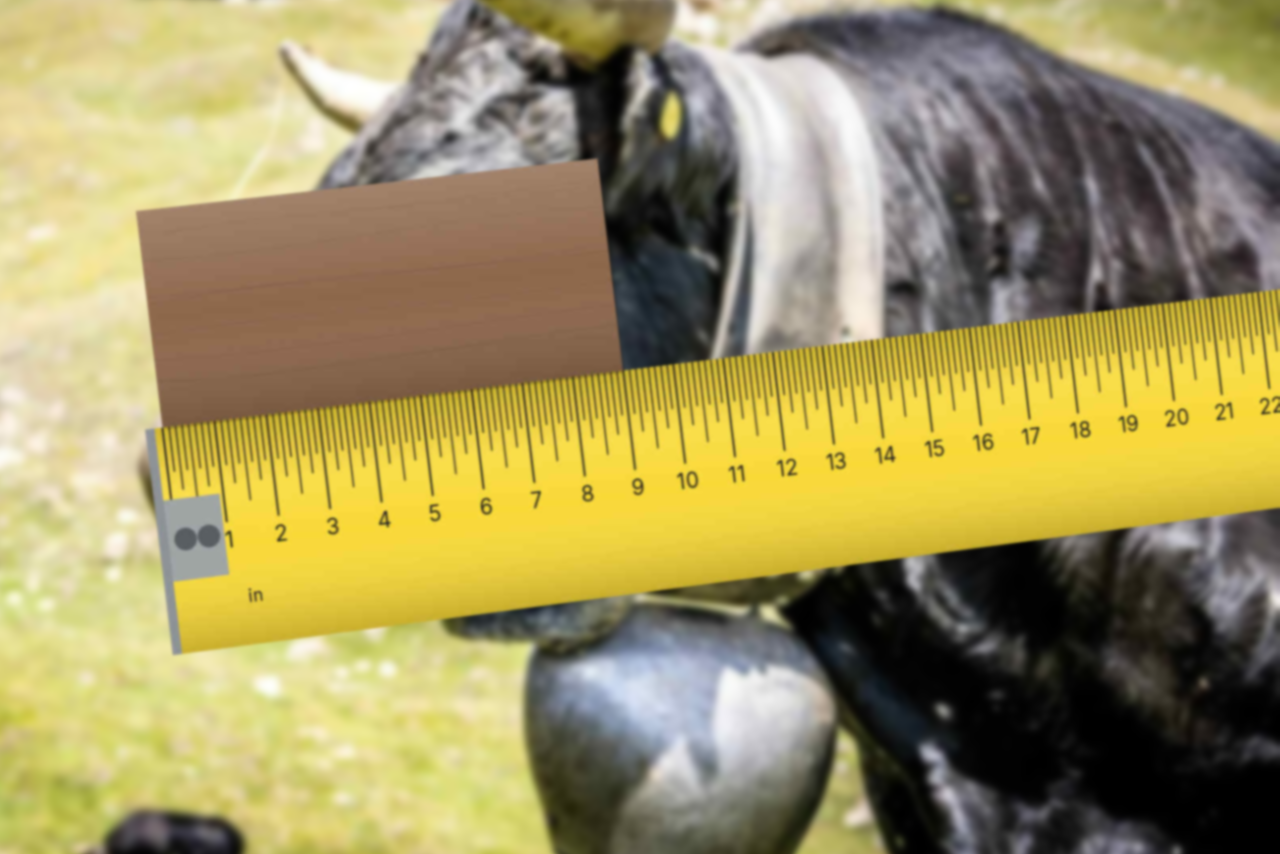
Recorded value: 9 in
